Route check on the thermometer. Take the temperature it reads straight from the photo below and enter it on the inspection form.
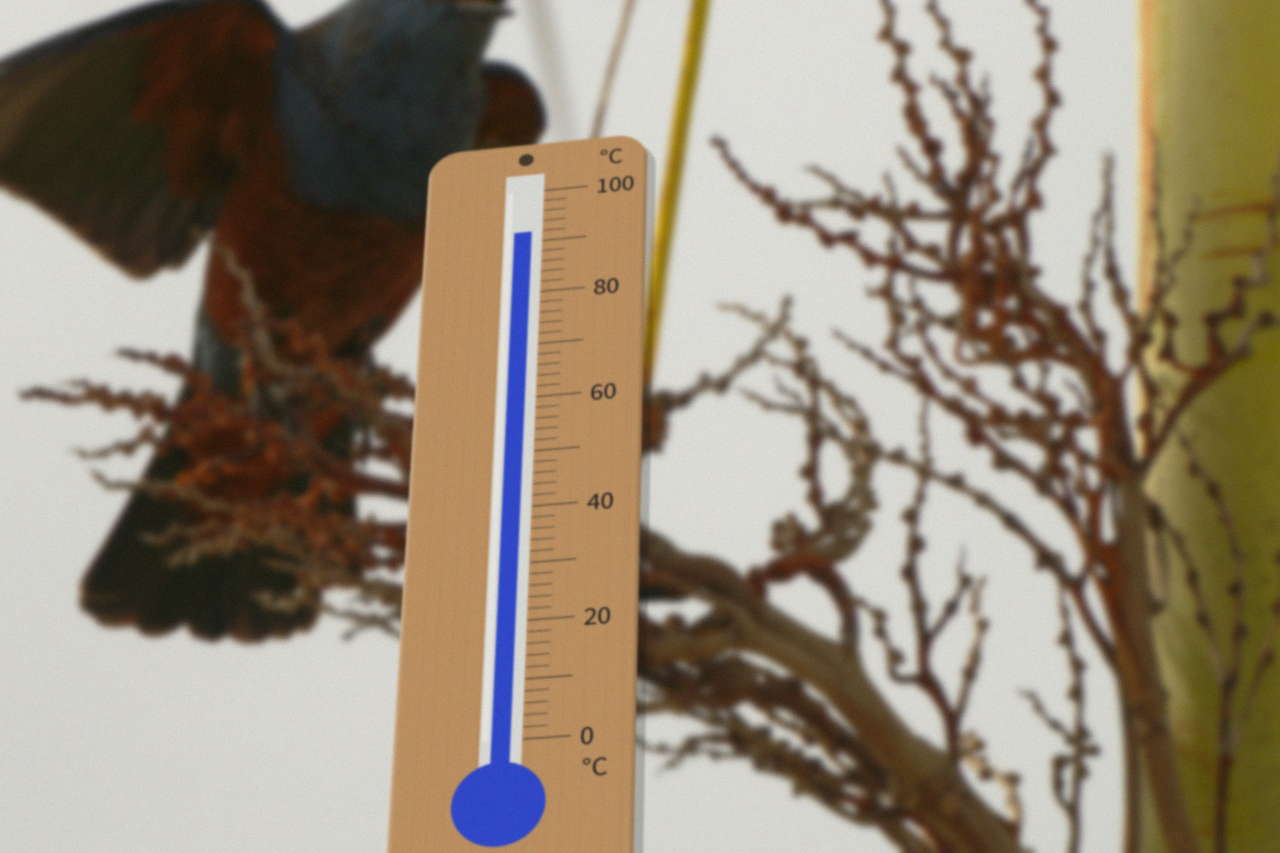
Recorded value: 92 °C
